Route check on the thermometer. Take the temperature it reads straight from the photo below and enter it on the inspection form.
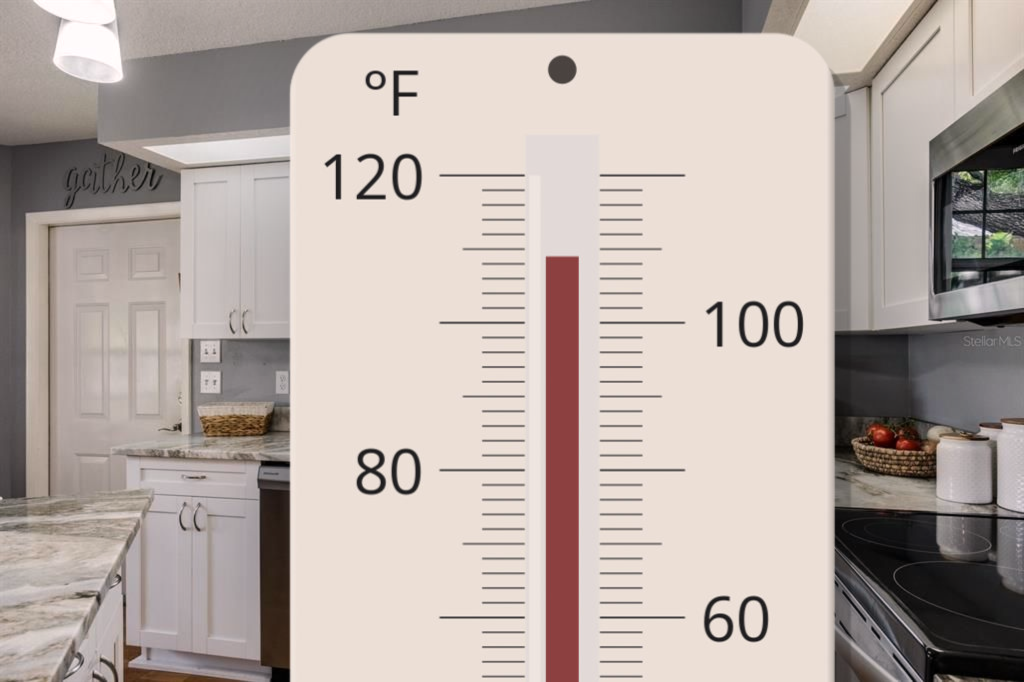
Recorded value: 109 °F
